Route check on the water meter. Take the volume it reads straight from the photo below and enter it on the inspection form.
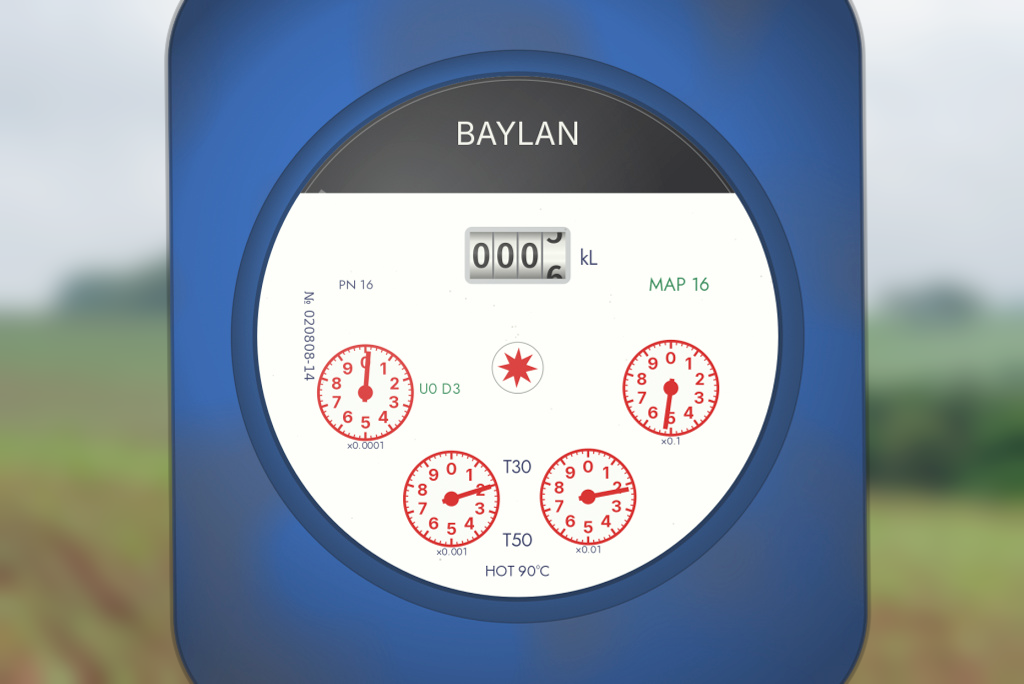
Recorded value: 5.5220 kL
